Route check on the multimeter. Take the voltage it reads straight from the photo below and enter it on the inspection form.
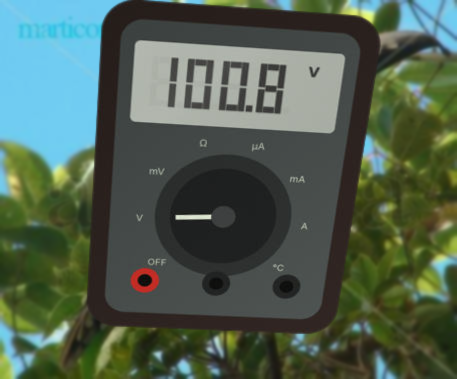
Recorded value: 100.8 V
